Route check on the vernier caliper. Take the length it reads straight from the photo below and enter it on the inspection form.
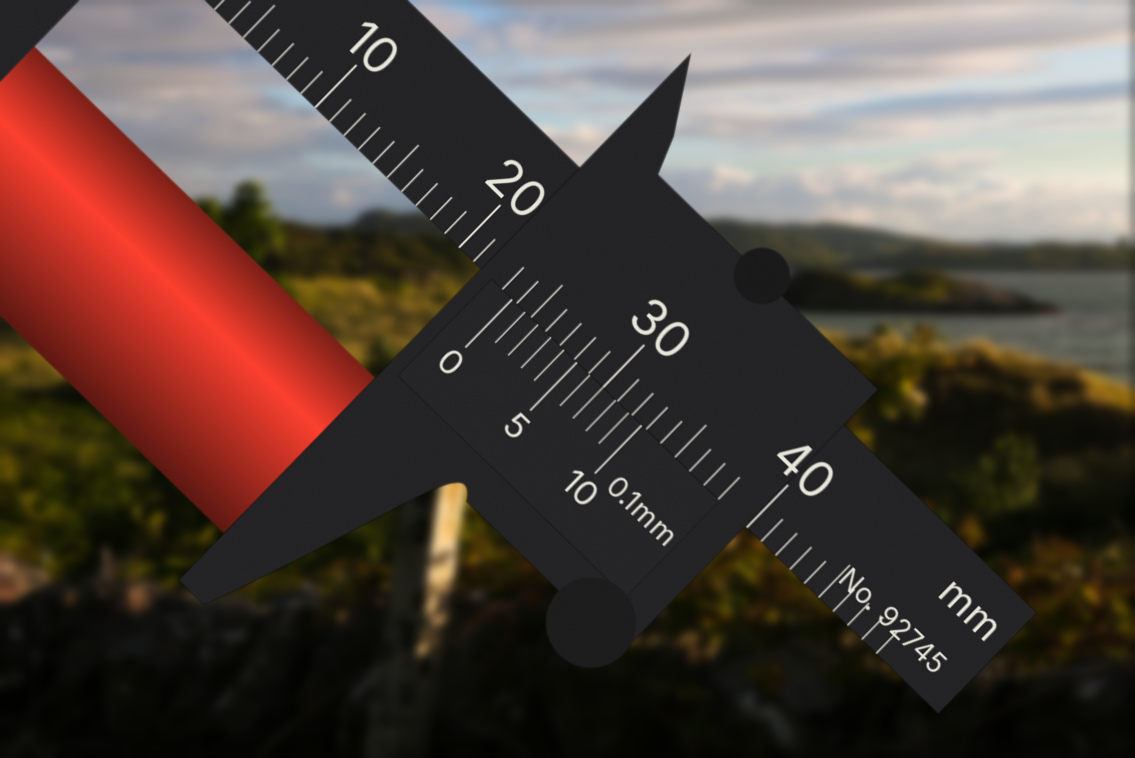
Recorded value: 23.7 mm
